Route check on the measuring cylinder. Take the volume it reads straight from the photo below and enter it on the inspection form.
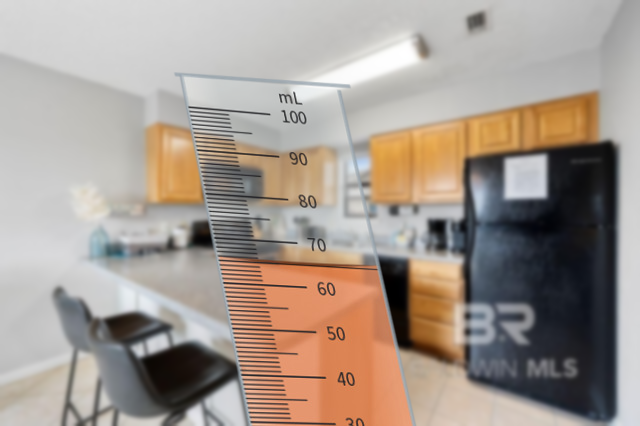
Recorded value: 65 mL
